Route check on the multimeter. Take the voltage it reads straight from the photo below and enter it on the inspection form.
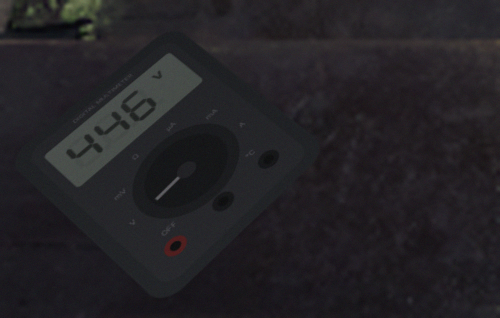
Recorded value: 446 V
